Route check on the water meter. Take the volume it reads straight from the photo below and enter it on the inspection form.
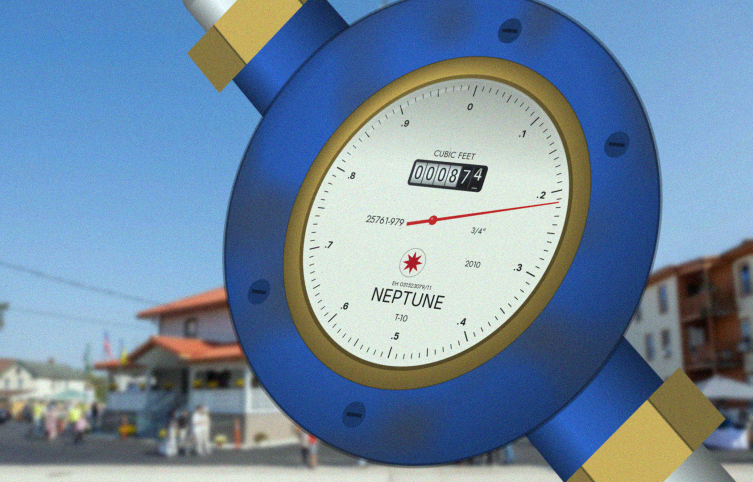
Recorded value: 874.21 ft³
